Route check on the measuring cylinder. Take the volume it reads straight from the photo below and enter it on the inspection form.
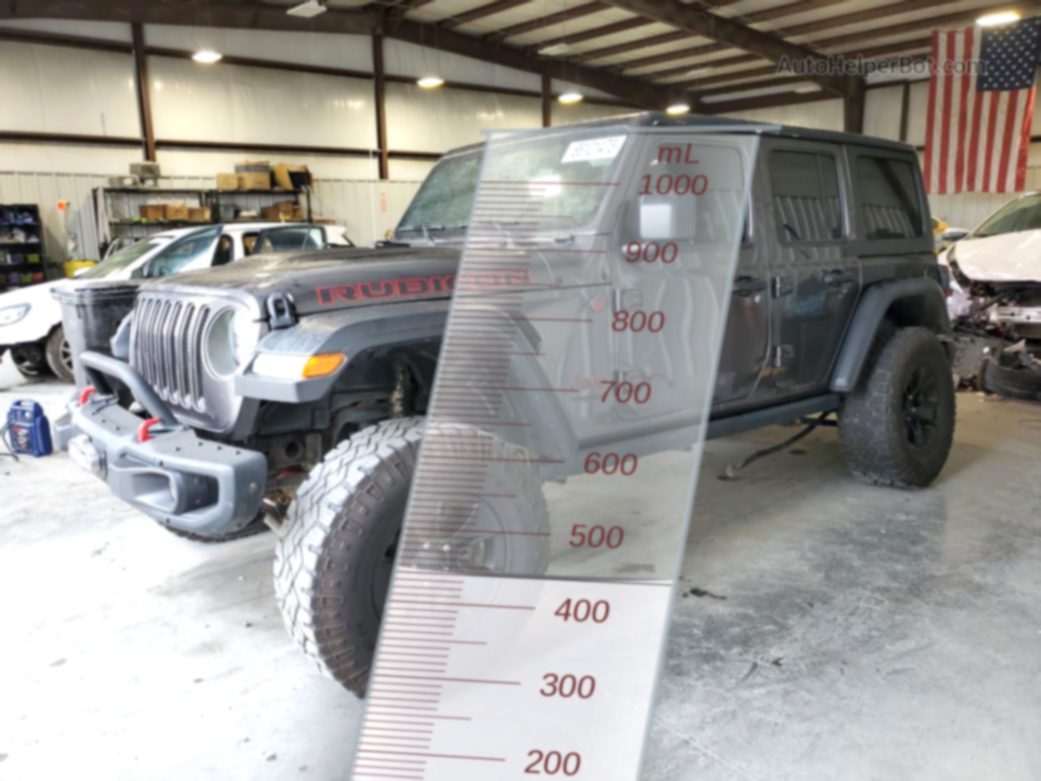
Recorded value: 440 mL
